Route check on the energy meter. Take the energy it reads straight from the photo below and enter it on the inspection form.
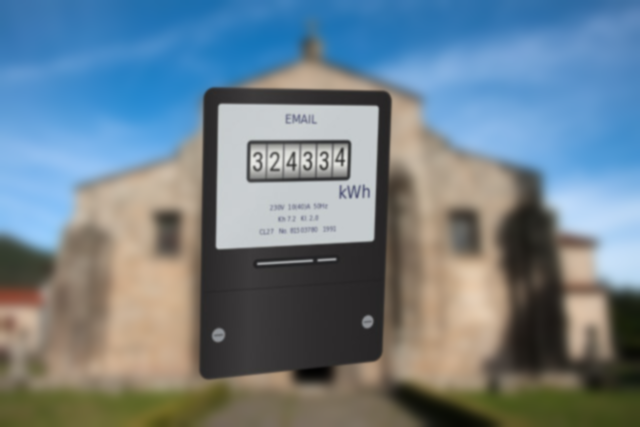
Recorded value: 324334 kWh
